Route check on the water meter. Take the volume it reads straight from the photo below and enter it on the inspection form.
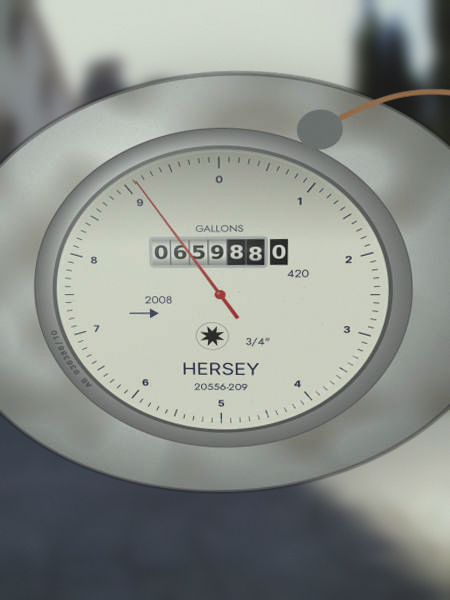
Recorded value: 659879.1 gal
